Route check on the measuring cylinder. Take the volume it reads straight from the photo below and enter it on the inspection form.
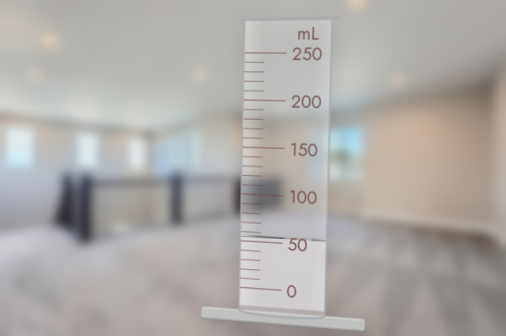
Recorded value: 55 mL
